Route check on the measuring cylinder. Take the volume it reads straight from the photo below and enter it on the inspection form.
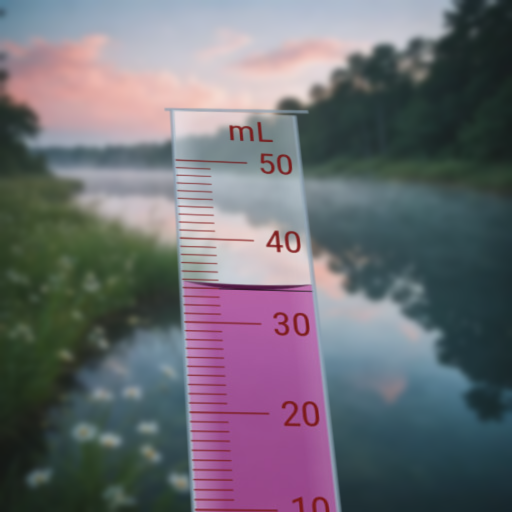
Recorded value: 34 mL
